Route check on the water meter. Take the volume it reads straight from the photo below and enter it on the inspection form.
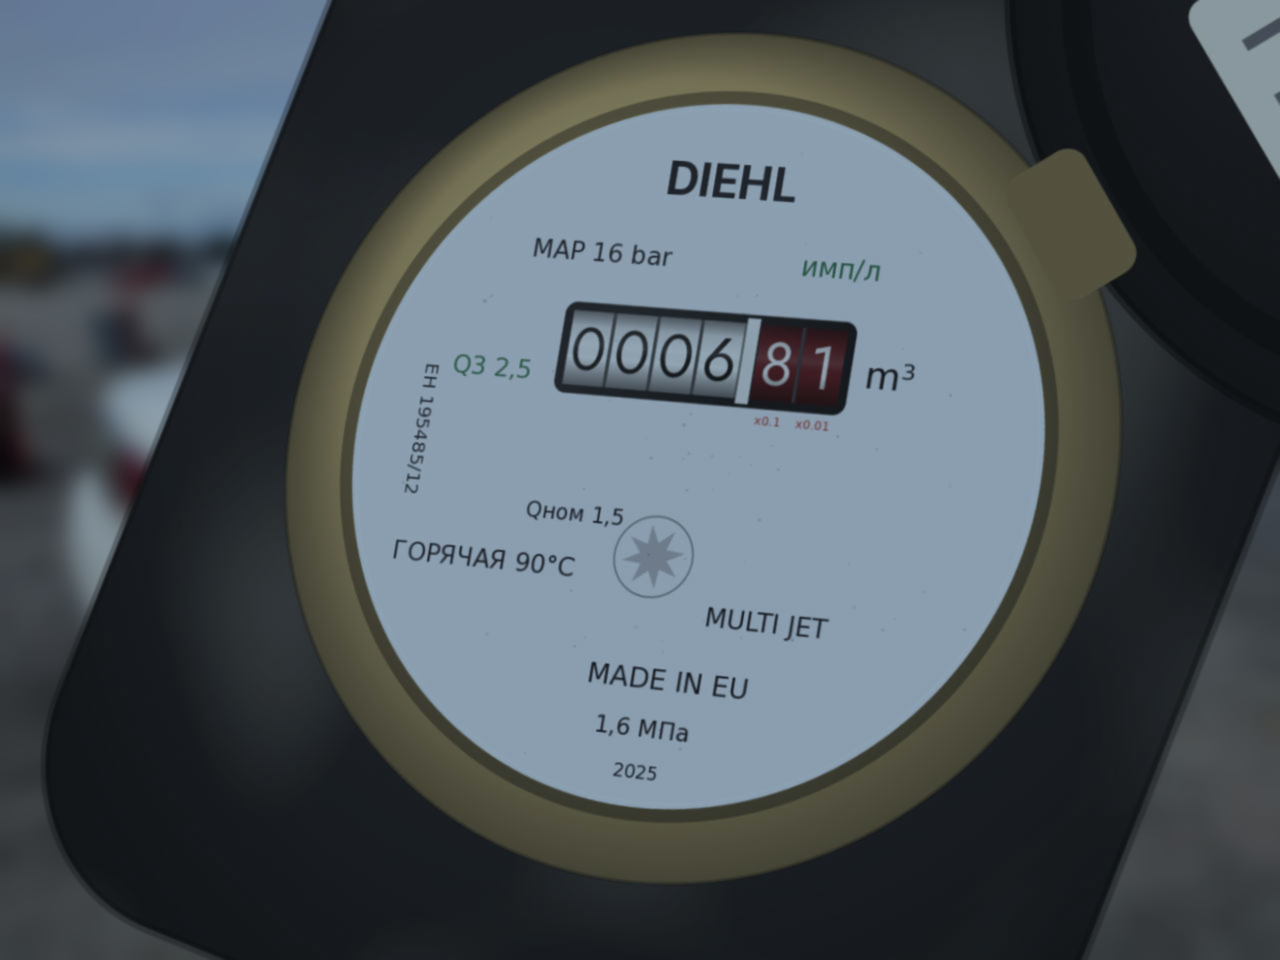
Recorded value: 6.81 m³
